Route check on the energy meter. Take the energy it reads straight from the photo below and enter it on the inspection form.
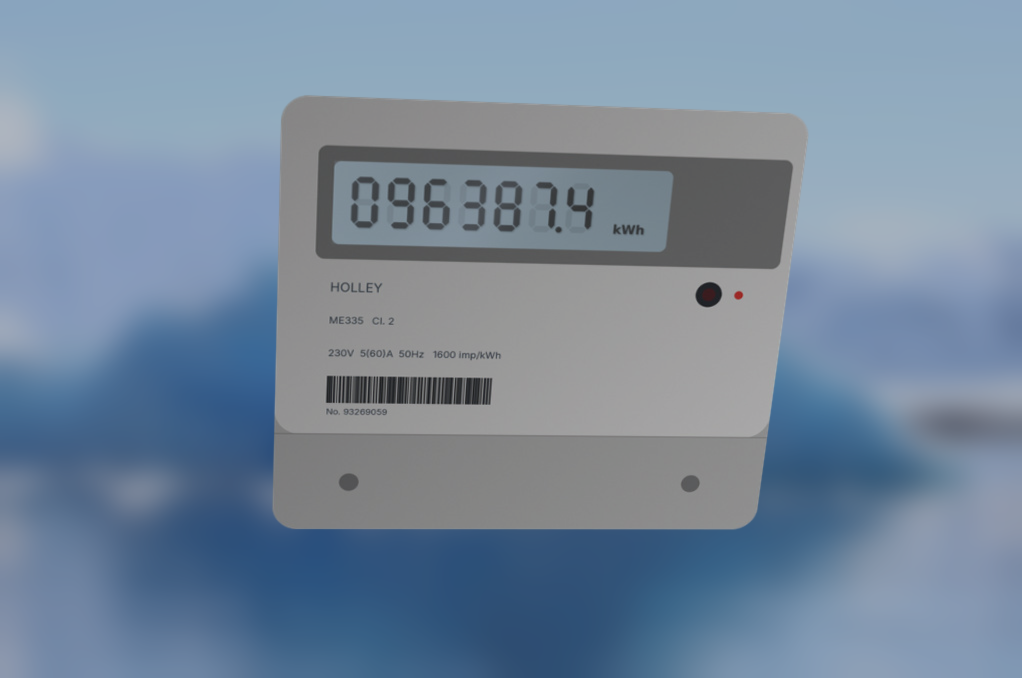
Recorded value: 96387.4 kWh
